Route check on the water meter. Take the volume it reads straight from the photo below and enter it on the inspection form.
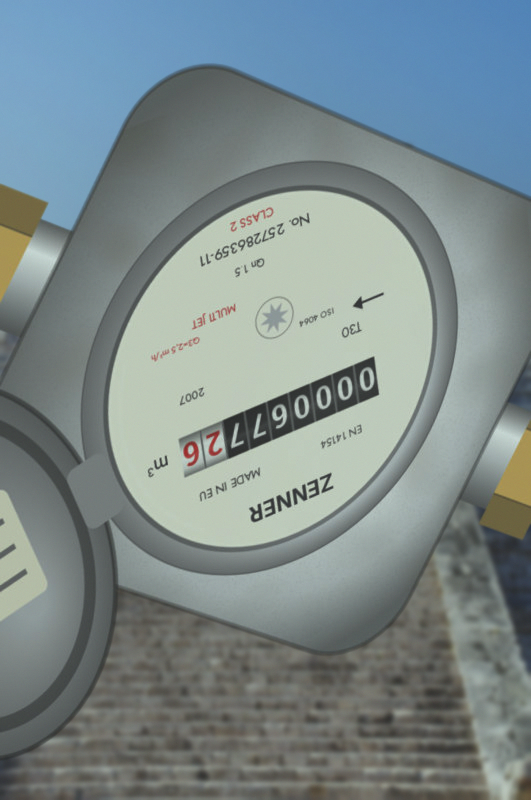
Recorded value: 677.26 m³
